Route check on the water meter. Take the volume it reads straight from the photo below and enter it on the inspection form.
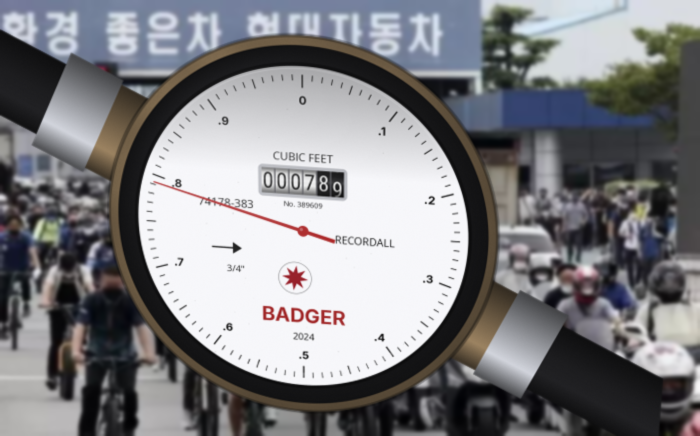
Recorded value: 788.79 ft³
